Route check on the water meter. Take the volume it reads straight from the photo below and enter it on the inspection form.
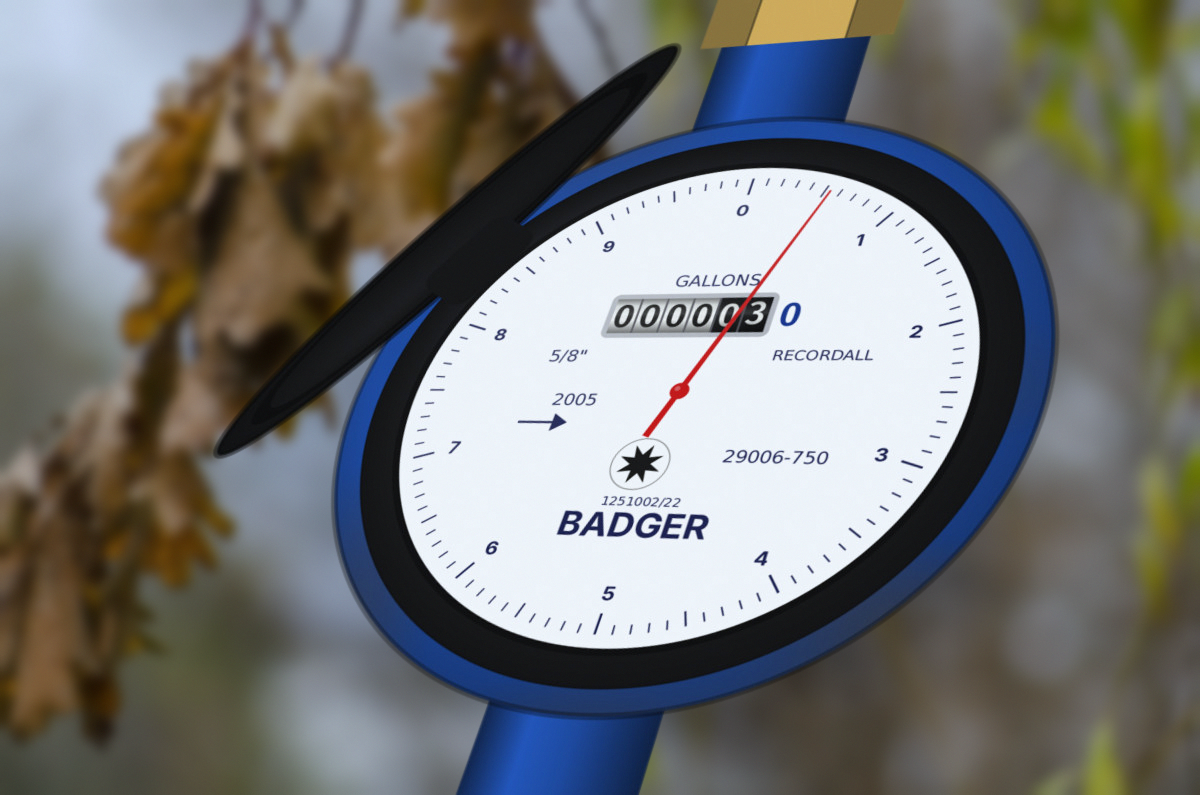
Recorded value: 30.5 gal
